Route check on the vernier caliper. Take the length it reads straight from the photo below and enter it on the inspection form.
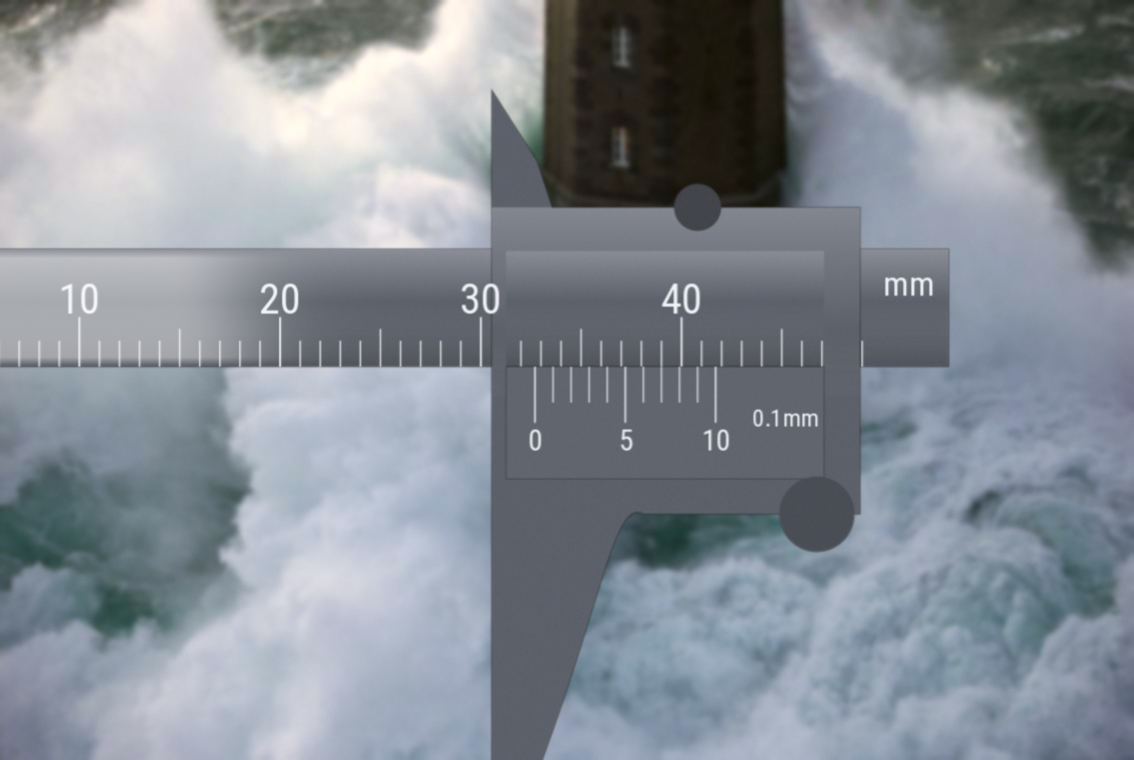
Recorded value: 32.7 mm
